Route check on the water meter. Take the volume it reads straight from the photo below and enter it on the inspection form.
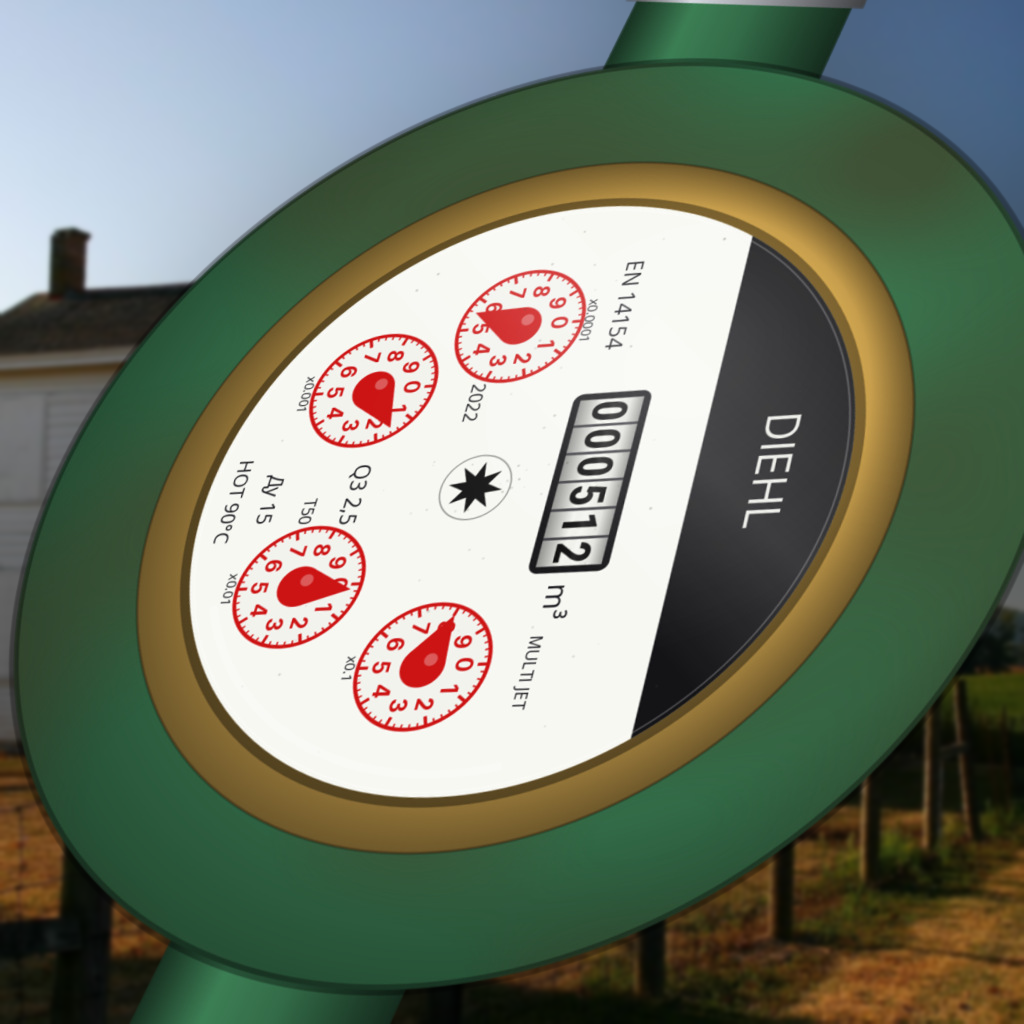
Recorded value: 512.8015 m³
